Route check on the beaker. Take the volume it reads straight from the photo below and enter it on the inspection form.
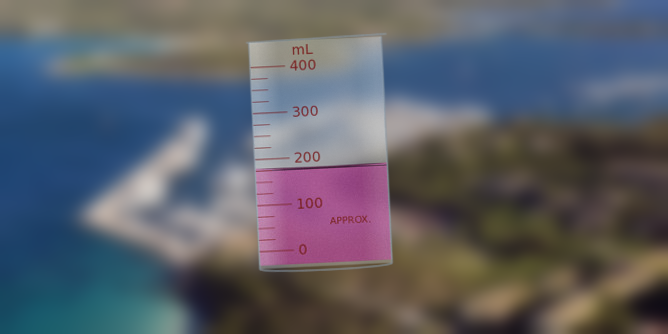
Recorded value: 175 mL
